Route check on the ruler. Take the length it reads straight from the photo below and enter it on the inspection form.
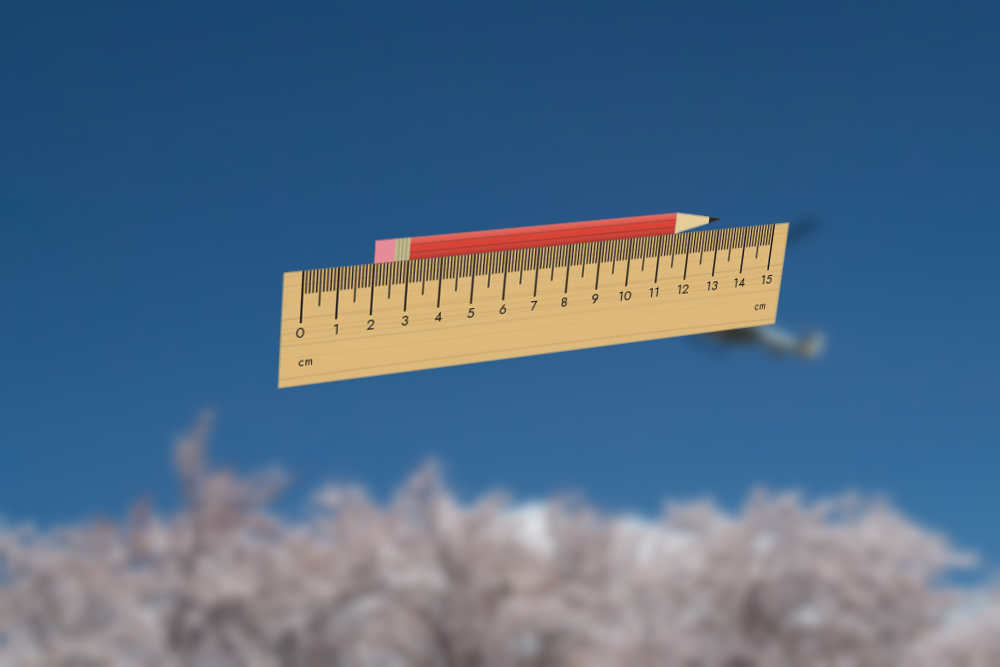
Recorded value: 11 cm
